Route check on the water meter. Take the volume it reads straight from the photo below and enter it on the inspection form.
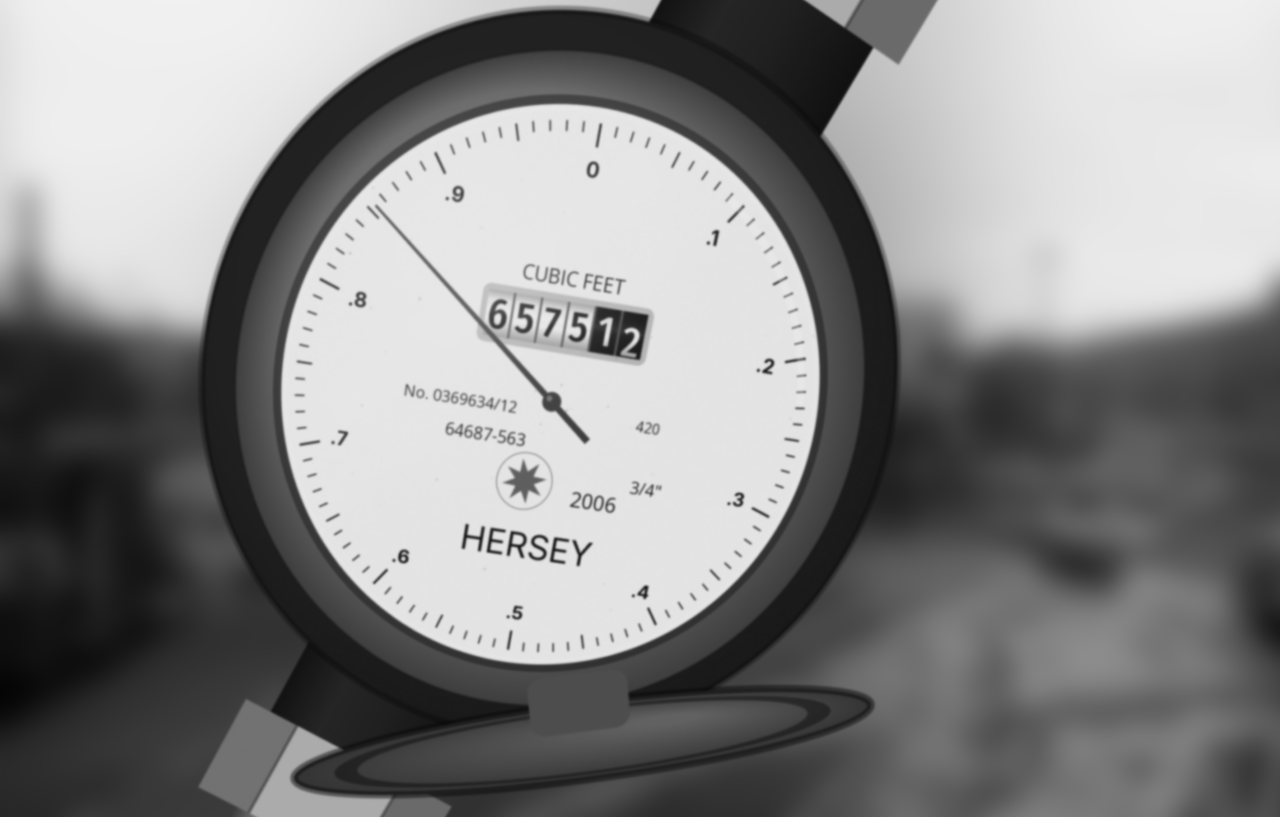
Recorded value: 657511.85 ft³
